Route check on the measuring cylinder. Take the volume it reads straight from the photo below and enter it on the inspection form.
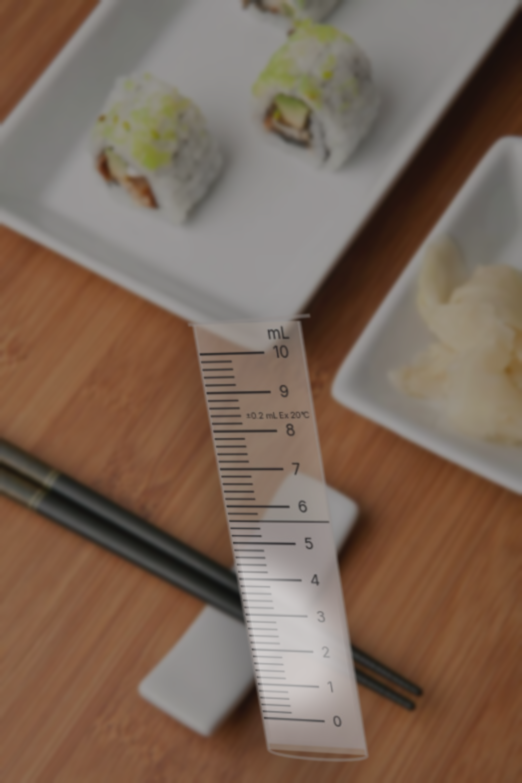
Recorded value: 5.6 mL
